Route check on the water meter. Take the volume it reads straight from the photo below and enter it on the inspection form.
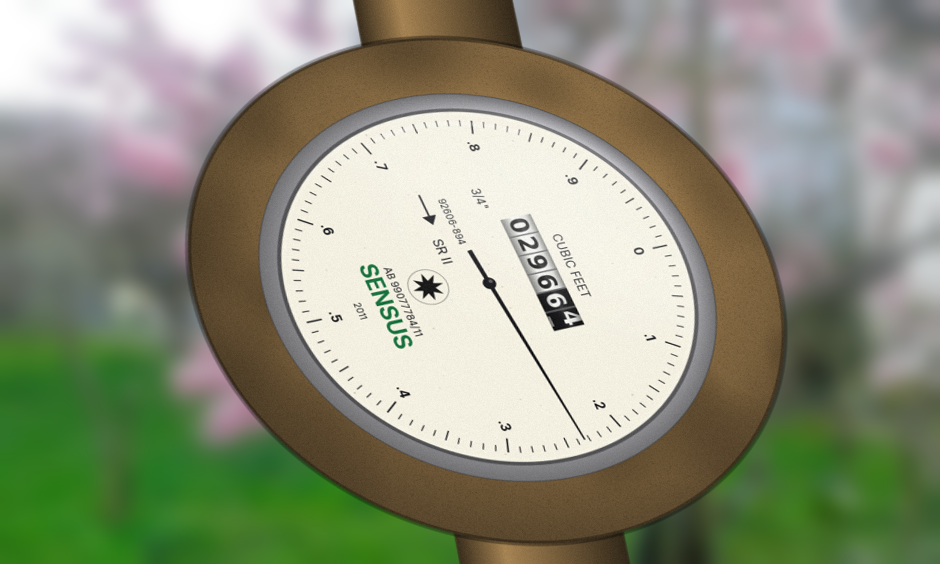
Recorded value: 29664.23 ft³
